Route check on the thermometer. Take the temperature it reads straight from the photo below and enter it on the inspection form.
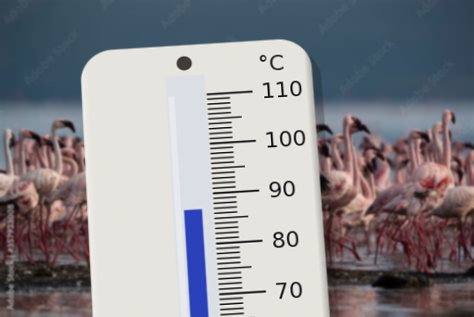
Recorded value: 87 °C
